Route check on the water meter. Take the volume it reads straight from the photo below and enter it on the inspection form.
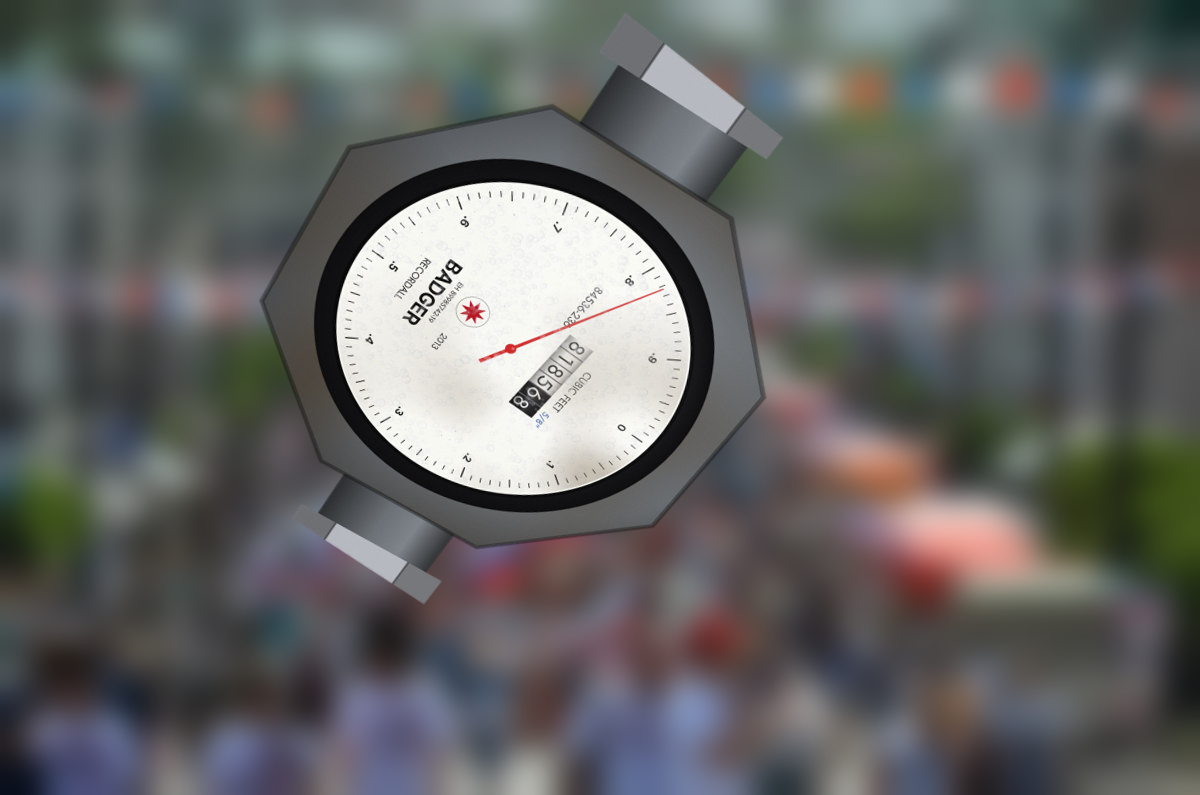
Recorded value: 818567.82 ft³
